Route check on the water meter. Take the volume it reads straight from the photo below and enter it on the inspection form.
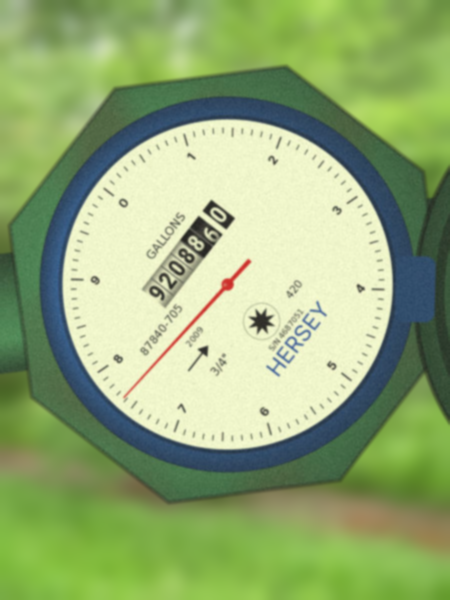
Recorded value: 9208857.6 gal
